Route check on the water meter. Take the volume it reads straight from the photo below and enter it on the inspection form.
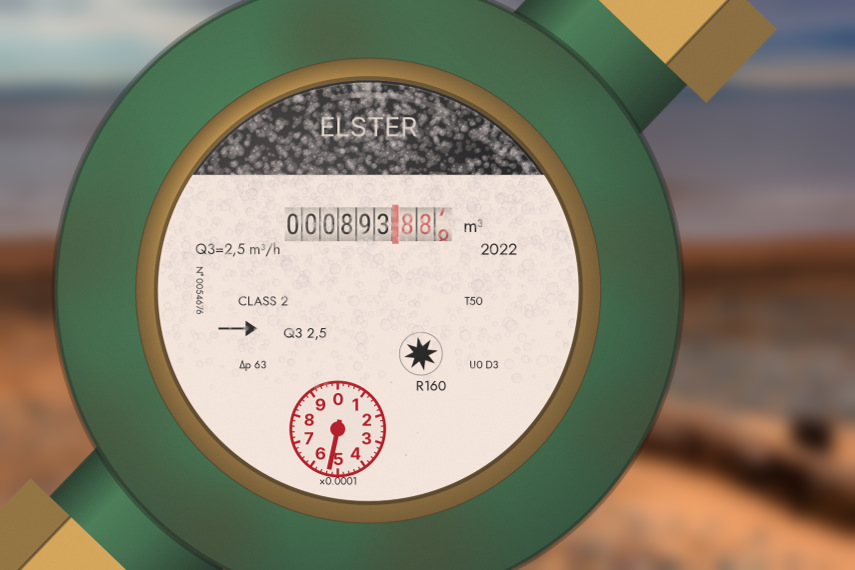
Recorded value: 893.8875 m³
